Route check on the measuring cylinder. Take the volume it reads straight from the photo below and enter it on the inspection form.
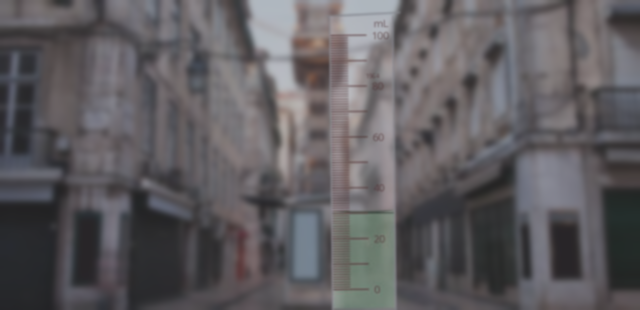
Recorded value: 30 mL
